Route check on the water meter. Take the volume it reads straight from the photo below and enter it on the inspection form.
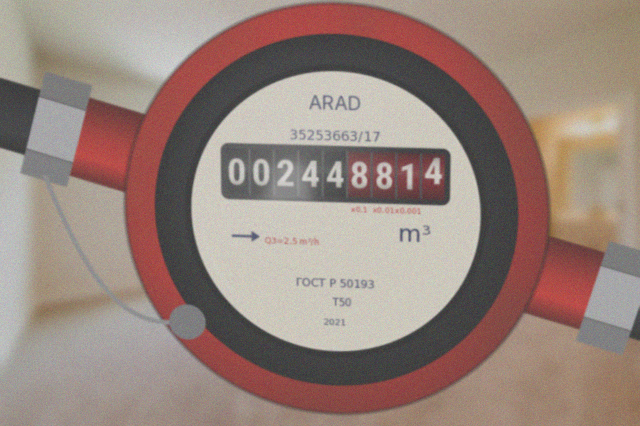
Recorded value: 244.8814 m³
